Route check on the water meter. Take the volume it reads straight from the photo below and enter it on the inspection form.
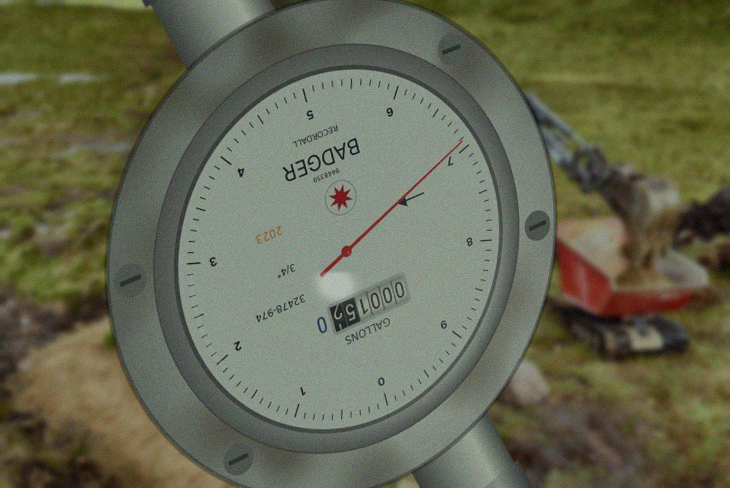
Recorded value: 1516.9 gal
